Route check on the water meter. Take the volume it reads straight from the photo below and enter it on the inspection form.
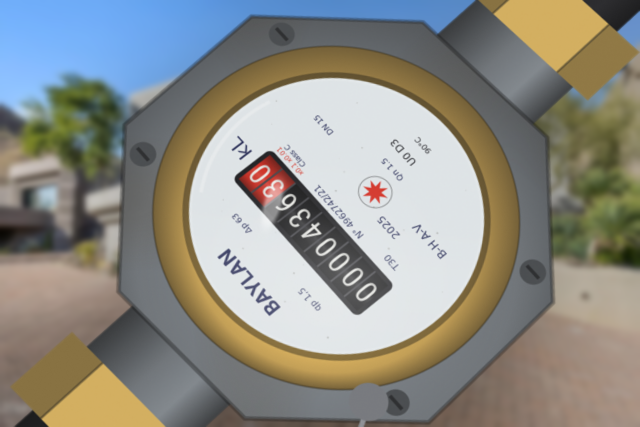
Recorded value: 436.30 kL
